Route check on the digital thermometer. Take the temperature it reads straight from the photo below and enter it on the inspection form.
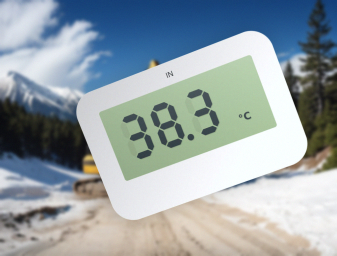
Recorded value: 38.3 °C
